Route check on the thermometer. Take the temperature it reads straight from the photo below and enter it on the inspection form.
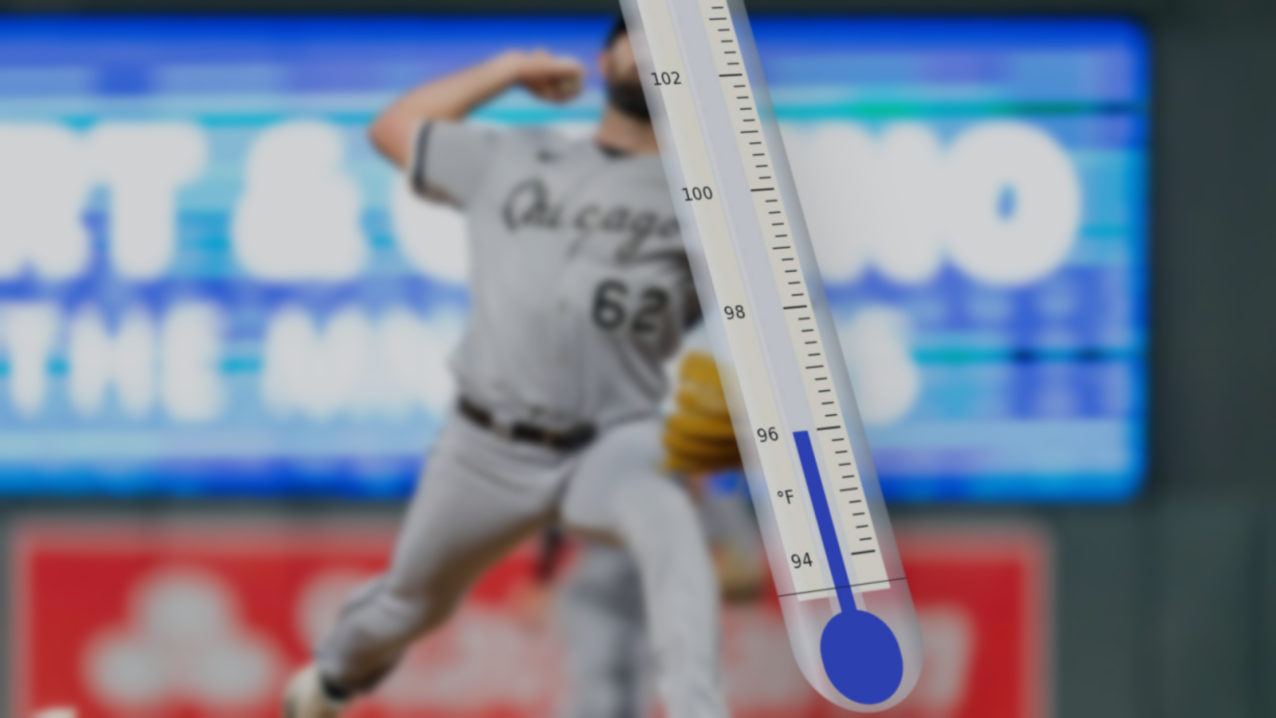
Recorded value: 96 °F
